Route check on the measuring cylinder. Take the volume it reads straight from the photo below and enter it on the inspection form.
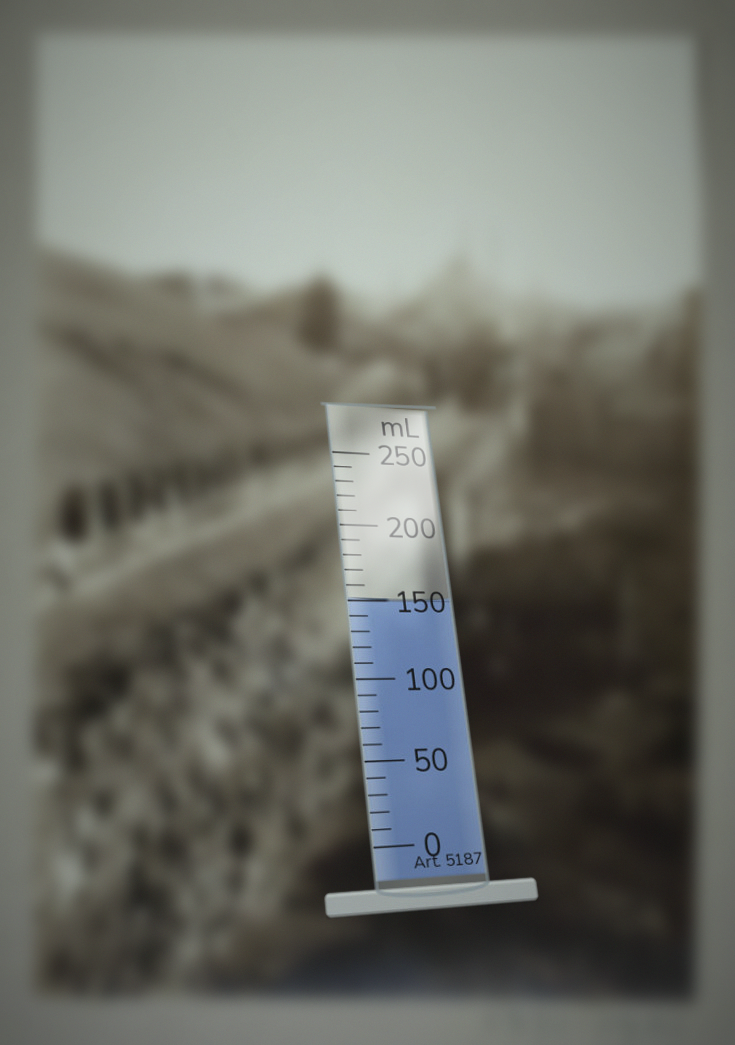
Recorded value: 150 mL
